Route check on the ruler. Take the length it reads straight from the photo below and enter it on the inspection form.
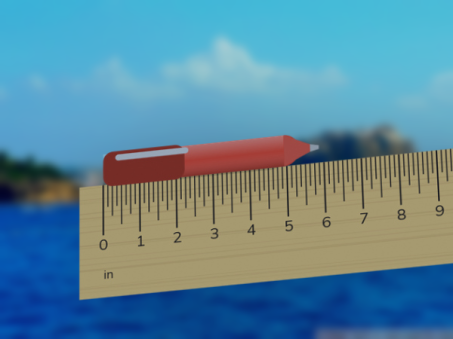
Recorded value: 5.875 in
